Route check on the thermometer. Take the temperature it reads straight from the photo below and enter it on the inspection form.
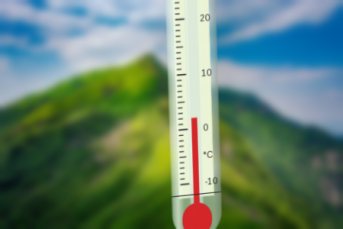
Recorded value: 2 °C
